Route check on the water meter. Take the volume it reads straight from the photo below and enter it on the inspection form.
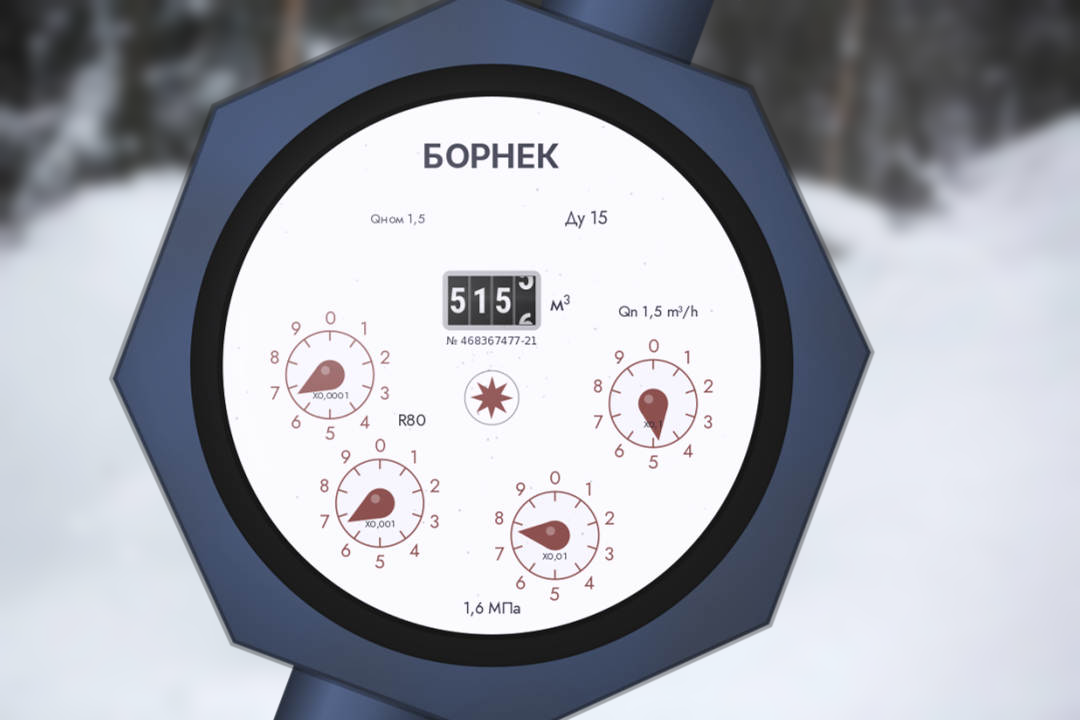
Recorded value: 5155.4766 m³
